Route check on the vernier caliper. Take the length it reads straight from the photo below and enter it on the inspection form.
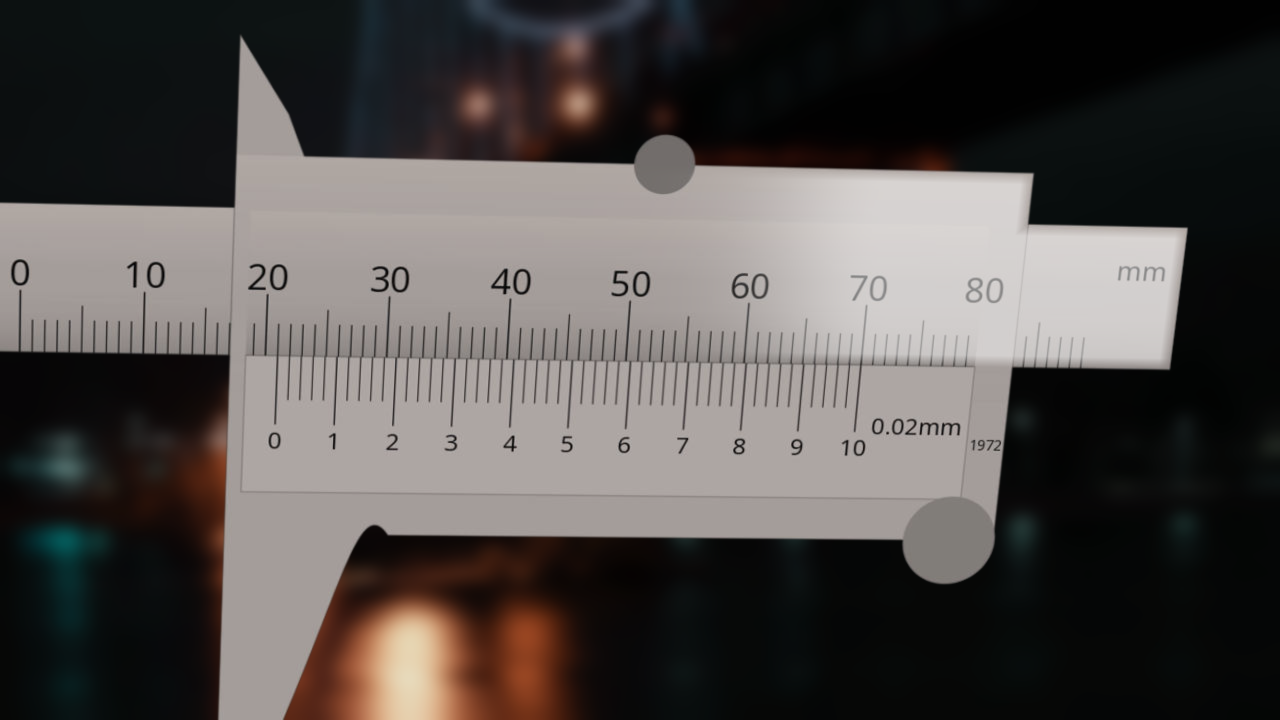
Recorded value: 21.0 mm
